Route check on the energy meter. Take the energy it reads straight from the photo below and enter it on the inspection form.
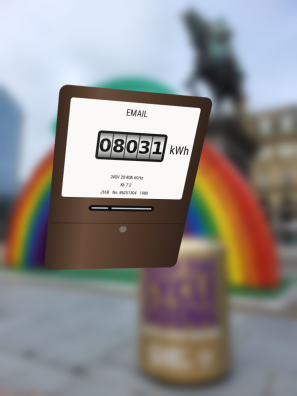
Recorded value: 8031 kWh
